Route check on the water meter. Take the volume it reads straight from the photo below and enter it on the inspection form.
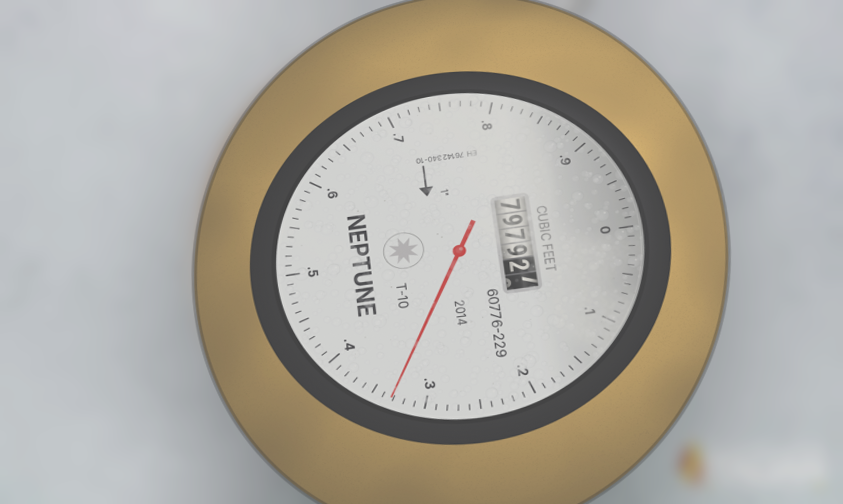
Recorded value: 797927.33 ft³
